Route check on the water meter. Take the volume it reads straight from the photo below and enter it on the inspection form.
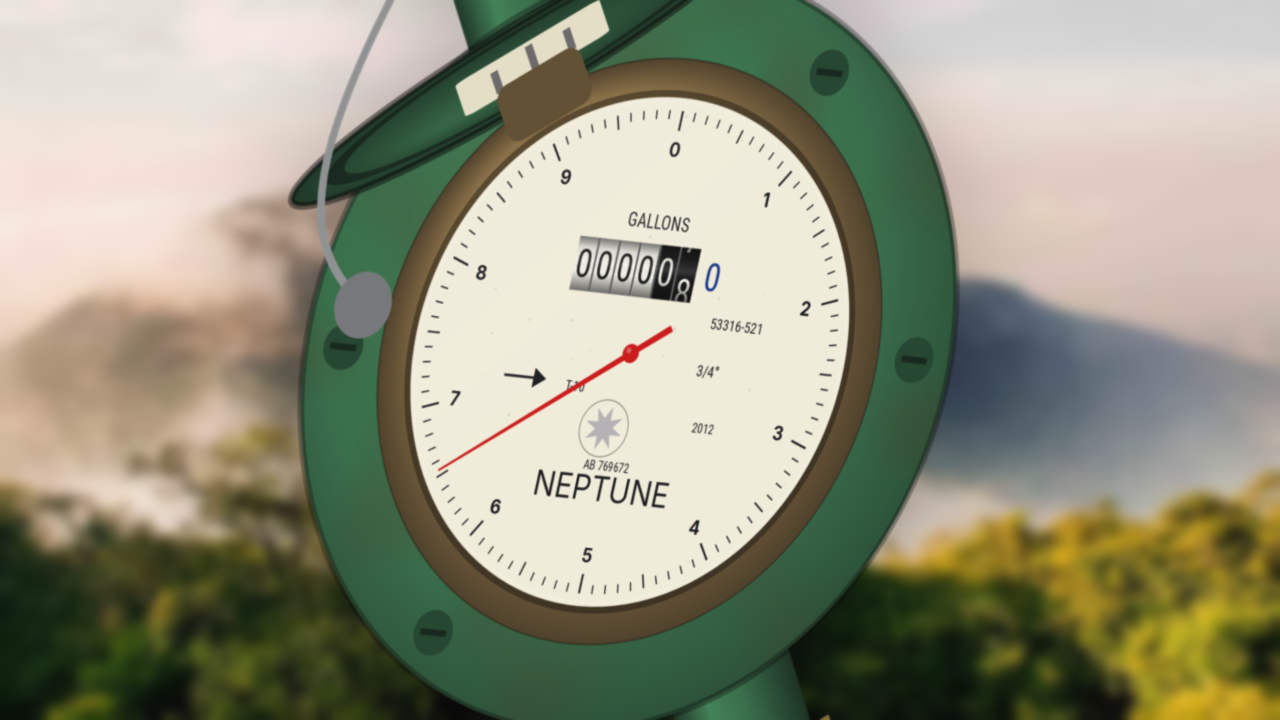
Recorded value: 76.5 gal
